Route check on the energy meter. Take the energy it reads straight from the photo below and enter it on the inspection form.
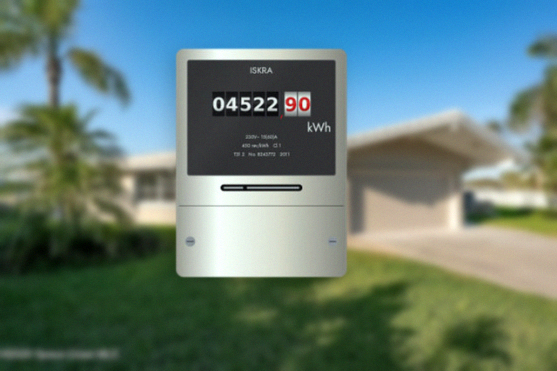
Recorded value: 4522.90 kWh
